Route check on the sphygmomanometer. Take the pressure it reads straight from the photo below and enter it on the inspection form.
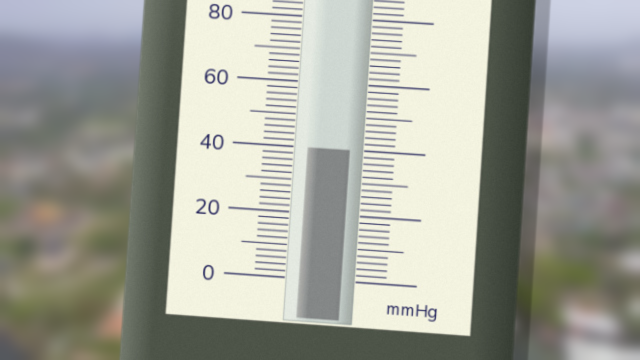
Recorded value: 40 mmHg
